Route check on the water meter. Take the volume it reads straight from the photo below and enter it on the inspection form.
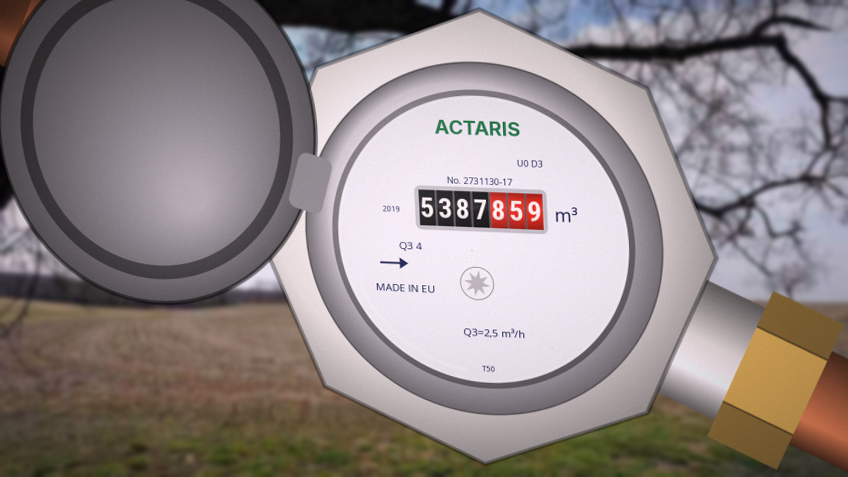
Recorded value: 5387.859 m³
